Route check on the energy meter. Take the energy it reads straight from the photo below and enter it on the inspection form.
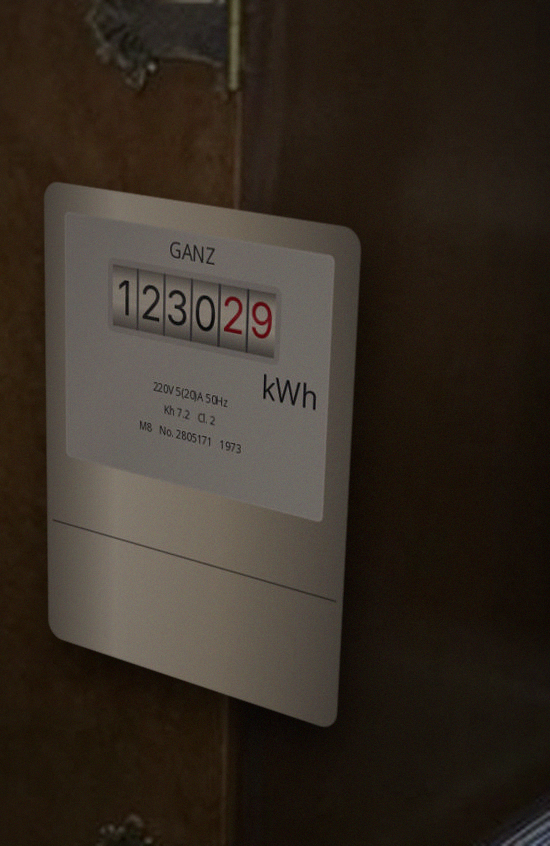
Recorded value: 1230.29 kWh
